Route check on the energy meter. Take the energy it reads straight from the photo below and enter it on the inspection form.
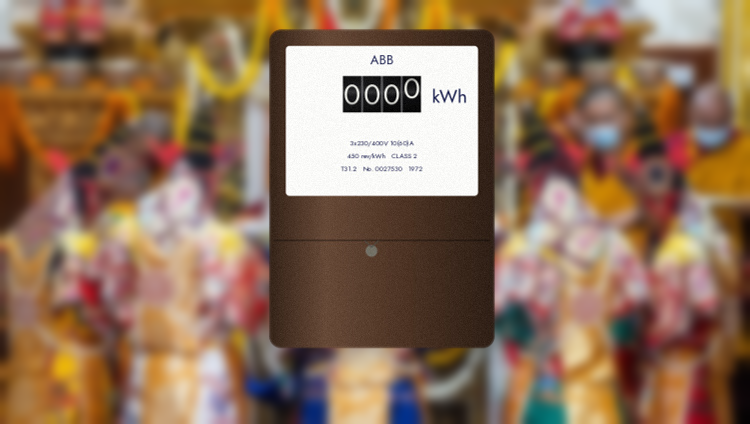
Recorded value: 0 kWh
